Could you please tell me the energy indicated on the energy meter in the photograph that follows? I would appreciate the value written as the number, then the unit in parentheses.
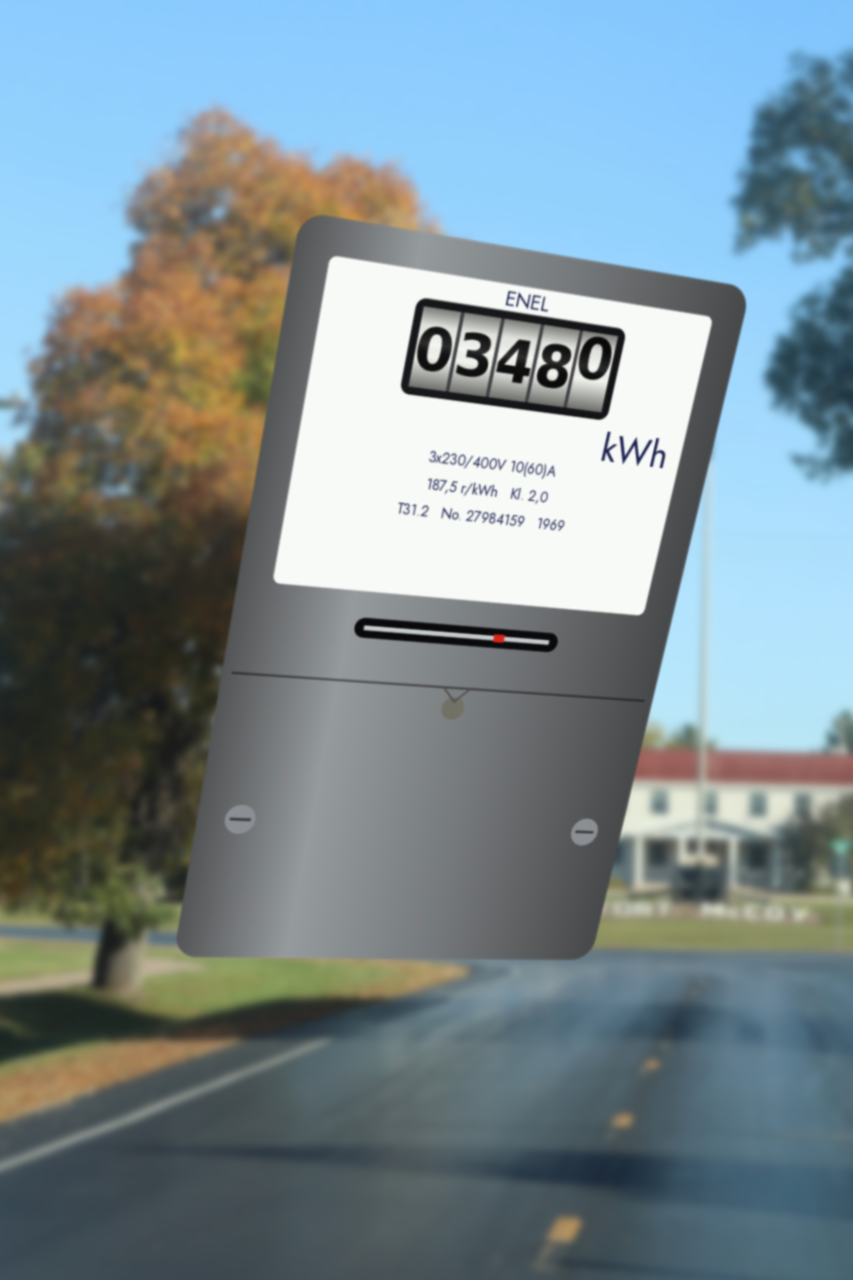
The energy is 3480 (kWh)
